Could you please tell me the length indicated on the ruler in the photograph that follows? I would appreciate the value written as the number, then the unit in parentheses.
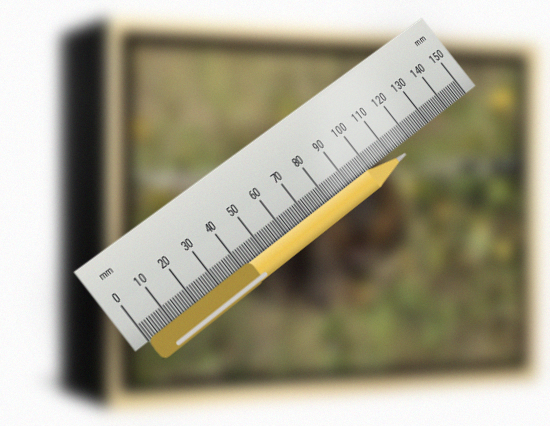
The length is 115 (mm)
